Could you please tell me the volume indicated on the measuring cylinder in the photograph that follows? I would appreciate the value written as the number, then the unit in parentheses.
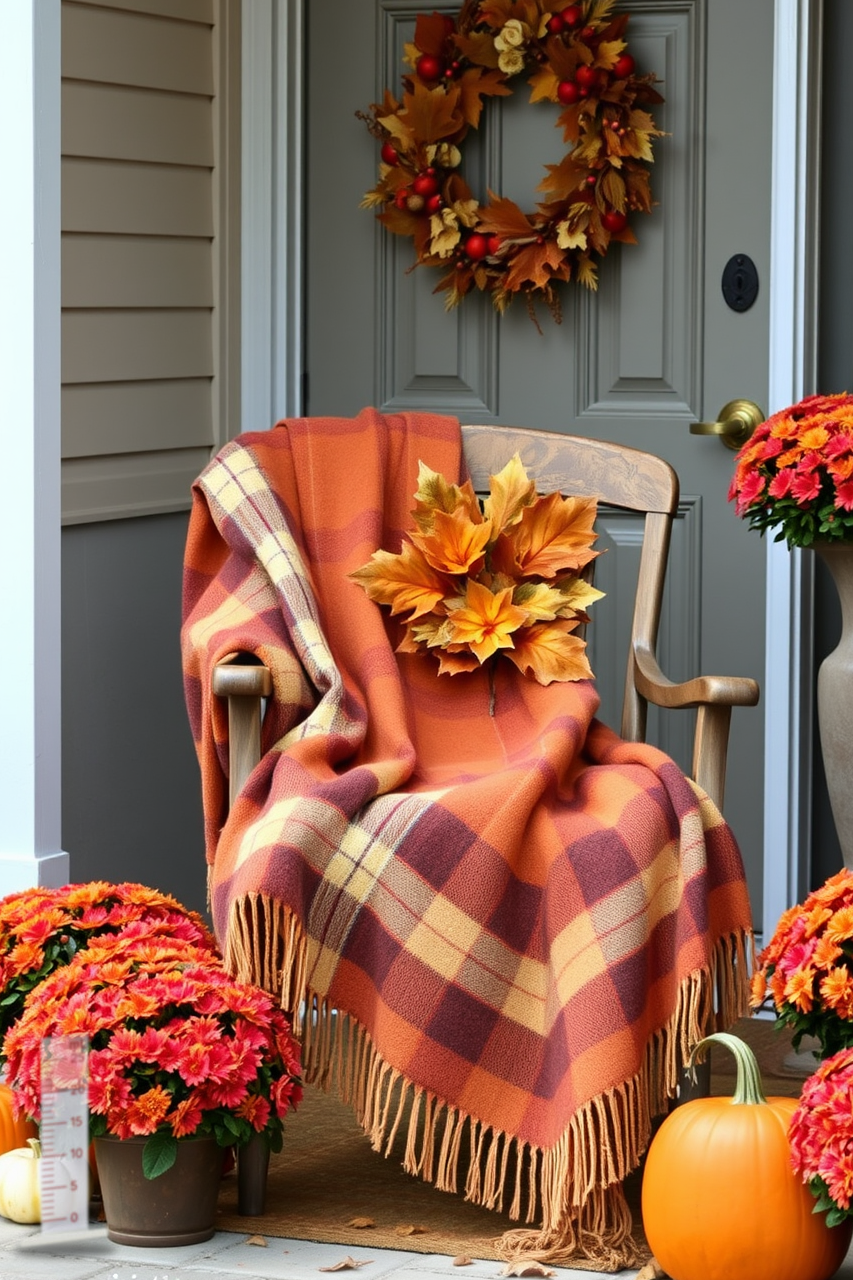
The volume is 20 (mL)
